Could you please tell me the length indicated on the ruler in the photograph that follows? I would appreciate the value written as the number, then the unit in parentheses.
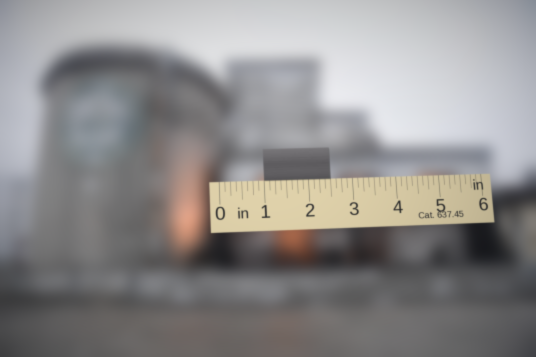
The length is 1.5 (in)
